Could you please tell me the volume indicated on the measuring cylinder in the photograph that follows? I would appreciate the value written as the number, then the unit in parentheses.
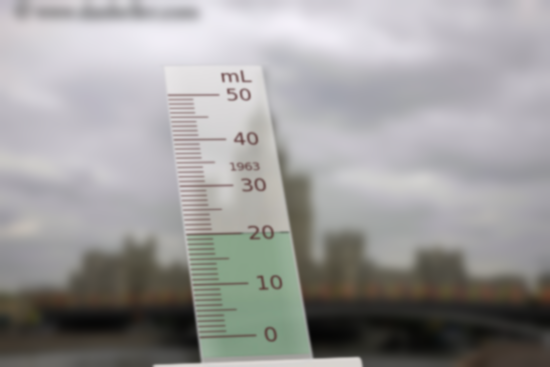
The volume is 20 (mL)
